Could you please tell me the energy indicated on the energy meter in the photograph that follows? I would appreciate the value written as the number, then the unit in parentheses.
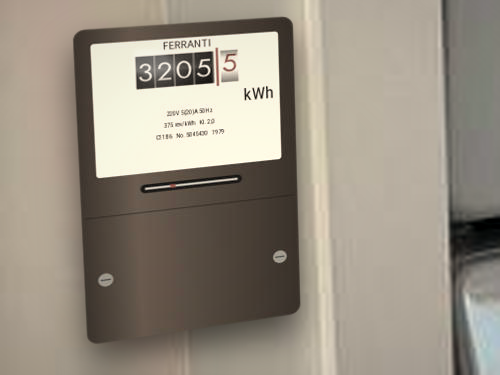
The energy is 3205.5 (kWh)
